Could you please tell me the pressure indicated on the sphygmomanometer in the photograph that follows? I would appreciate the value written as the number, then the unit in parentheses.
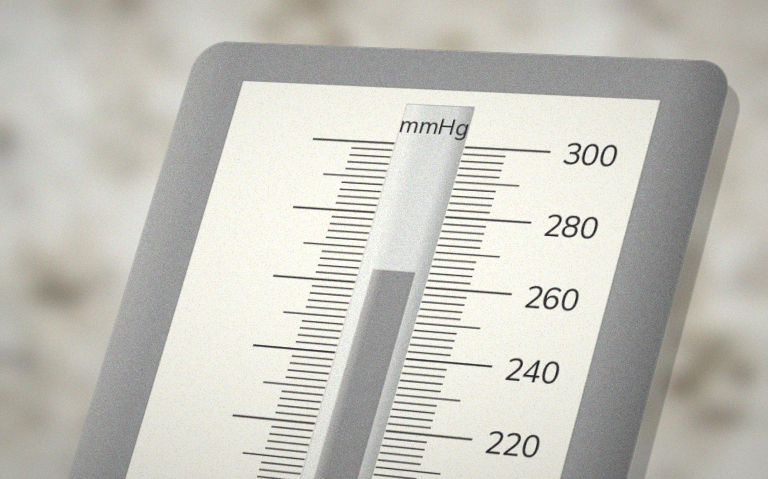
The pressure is 264 (mmHg)
